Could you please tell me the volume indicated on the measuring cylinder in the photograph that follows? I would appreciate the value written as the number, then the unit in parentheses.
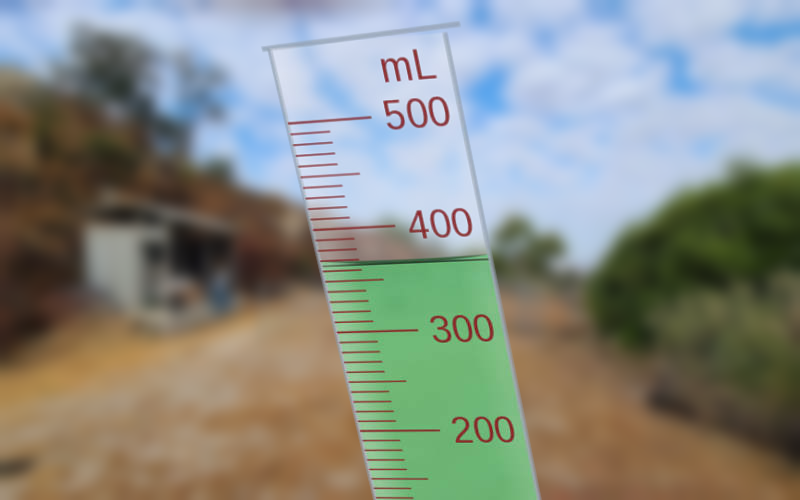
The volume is 365 (mL)
